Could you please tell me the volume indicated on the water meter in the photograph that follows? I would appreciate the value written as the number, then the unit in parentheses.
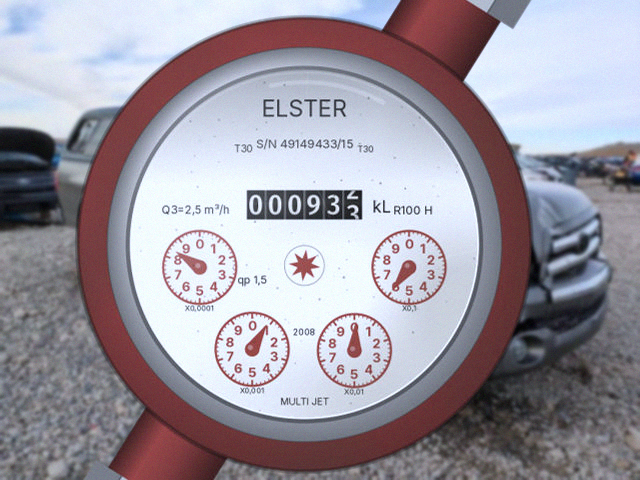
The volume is 932.6008 (kL)
